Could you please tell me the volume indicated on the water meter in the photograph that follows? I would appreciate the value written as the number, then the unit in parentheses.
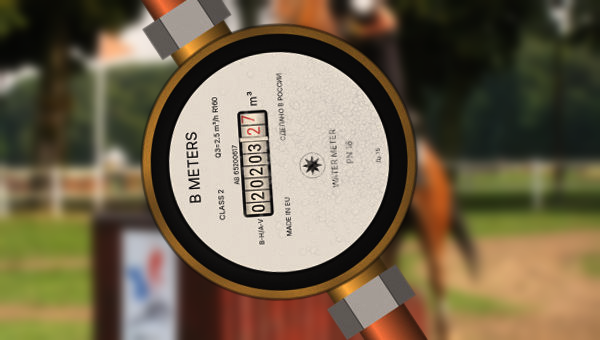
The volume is 20203.27 (m³)
